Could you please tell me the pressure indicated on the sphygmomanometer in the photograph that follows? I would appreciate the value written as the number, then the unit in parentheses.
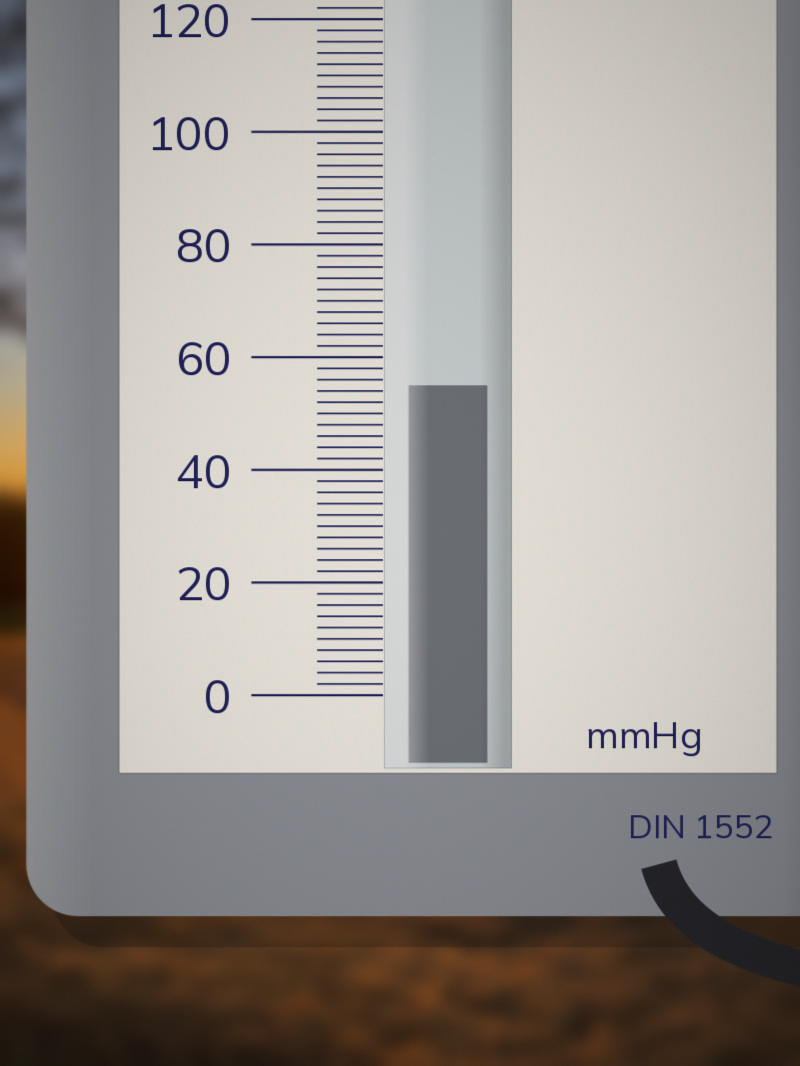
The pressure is 55 (mmHg)
